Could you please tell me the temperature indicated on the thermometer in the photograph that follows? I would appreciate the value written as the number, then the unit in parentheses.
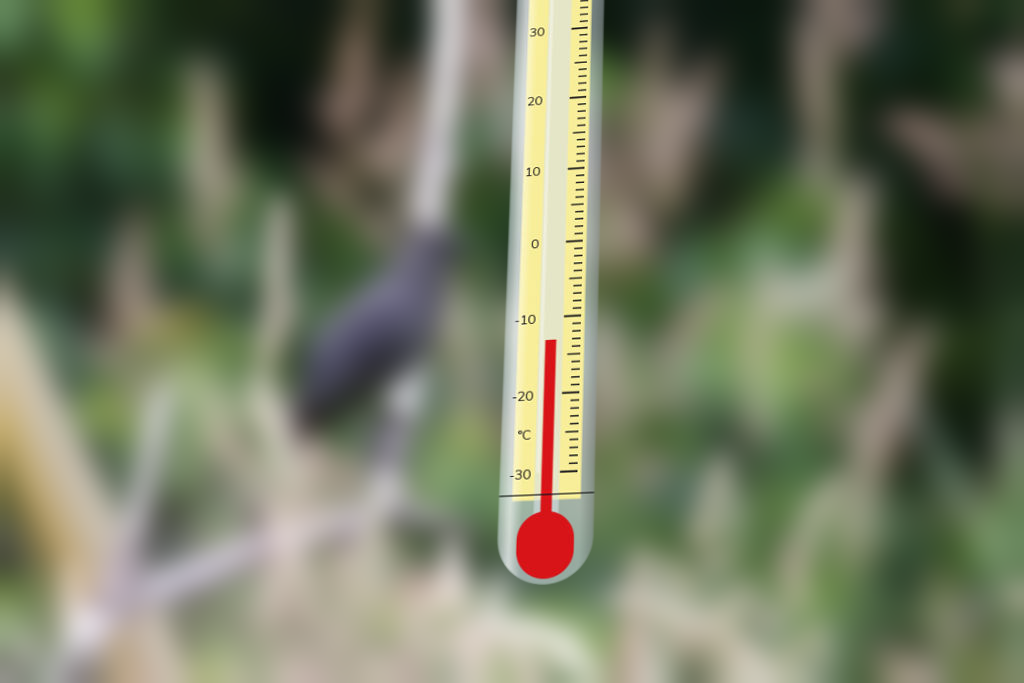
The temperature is -13 (°C)
